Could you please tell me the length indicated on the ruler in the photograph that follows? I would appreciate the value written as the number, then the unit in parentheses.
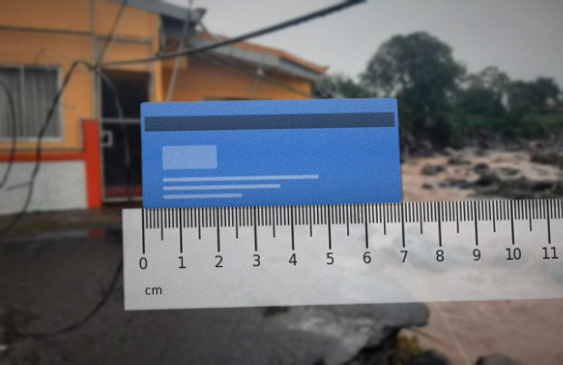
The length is 7 (cm)
